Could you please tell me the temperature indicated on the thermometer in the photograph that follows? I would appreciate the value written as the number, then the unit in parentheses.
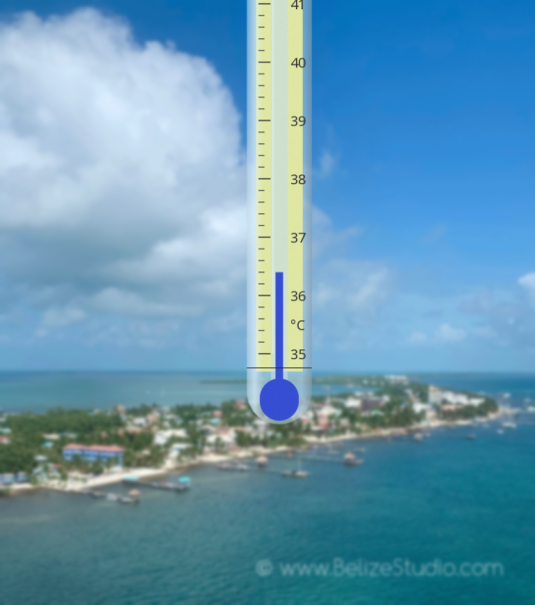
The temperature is 36.4 (°C)
